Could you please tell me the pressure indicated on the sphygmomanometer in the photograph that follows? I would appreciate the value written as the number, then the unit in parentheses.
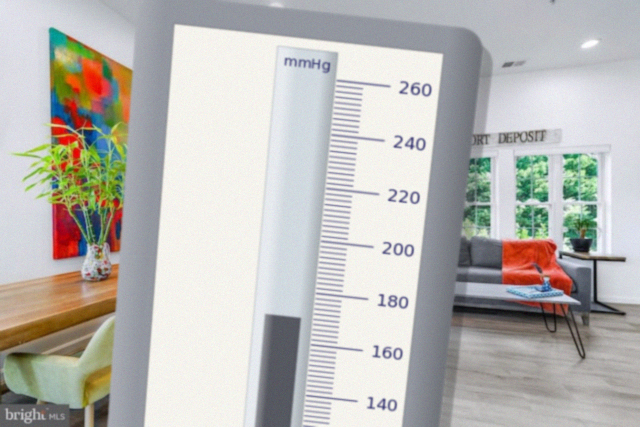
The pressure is 170 (mmHg)
